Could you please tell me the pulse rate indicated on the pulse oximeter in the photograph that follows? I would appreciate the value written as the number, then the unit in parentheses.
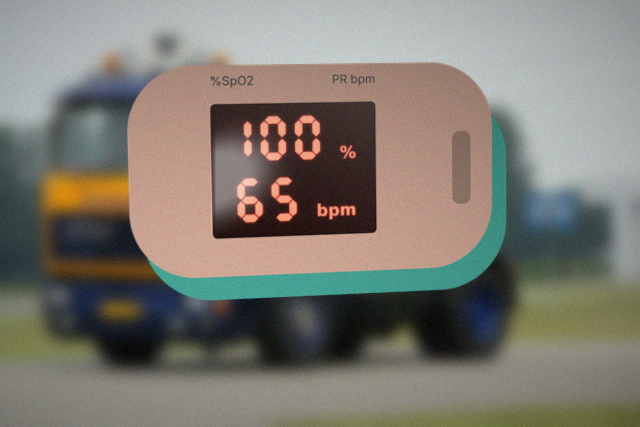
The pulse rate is 65 (bpm)
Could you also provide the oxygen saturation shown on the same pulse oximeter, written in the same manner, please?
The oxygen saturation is 100 (%)
